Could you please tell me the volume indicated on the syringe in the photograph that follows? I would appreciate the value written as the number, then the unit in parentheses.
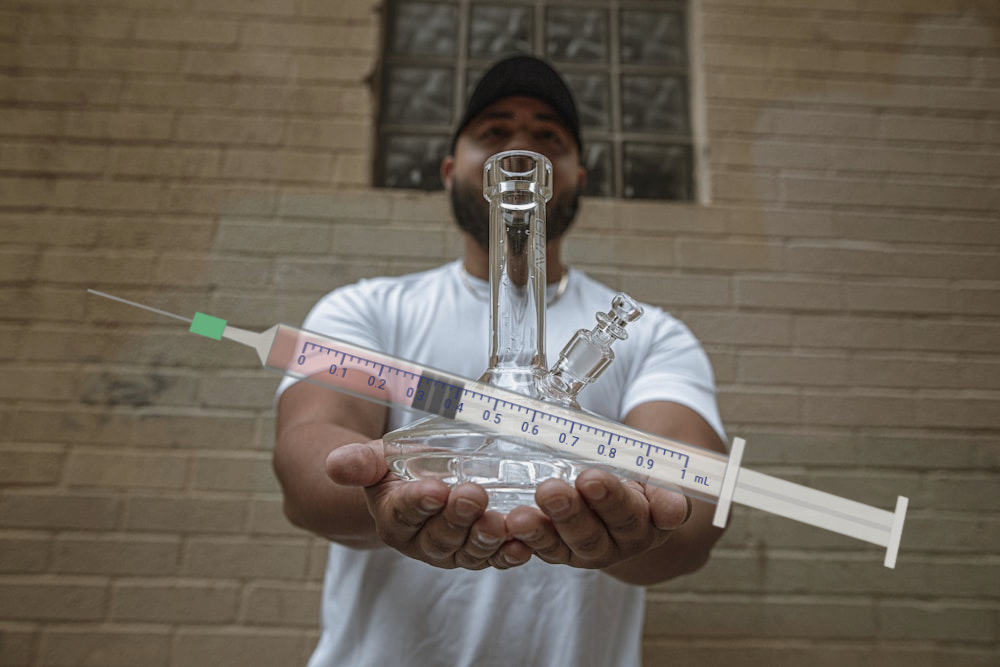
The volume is 0.3 (mL)
